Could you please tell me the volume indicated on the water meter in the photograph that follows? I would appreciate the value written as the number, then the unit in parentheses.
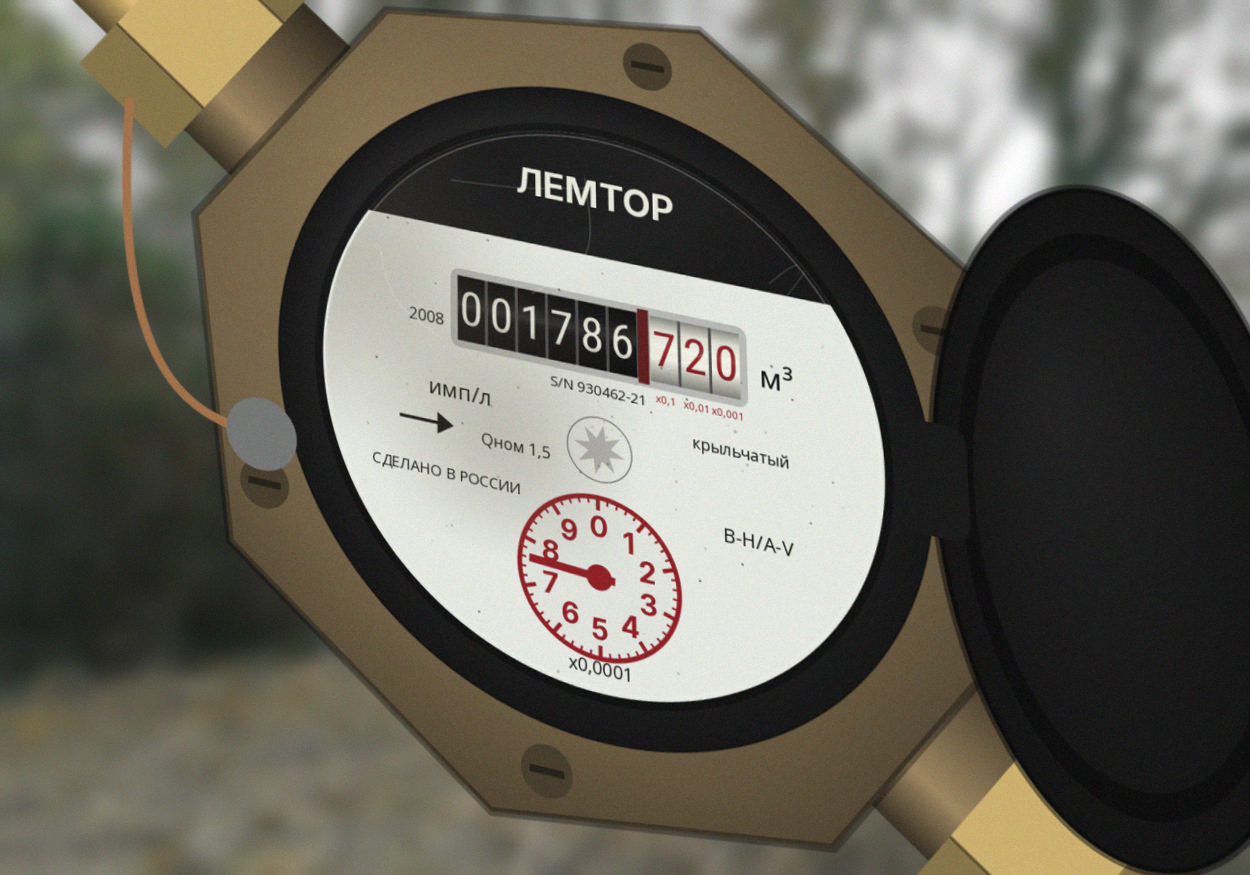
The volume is 1786.7207 (m³)
